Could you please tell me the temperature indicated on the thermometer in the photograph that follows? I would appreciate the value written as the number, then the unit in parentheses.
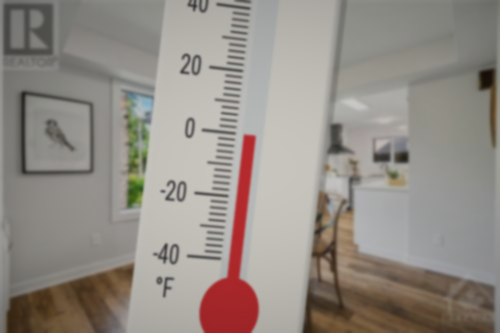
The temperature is 0 (°F)
